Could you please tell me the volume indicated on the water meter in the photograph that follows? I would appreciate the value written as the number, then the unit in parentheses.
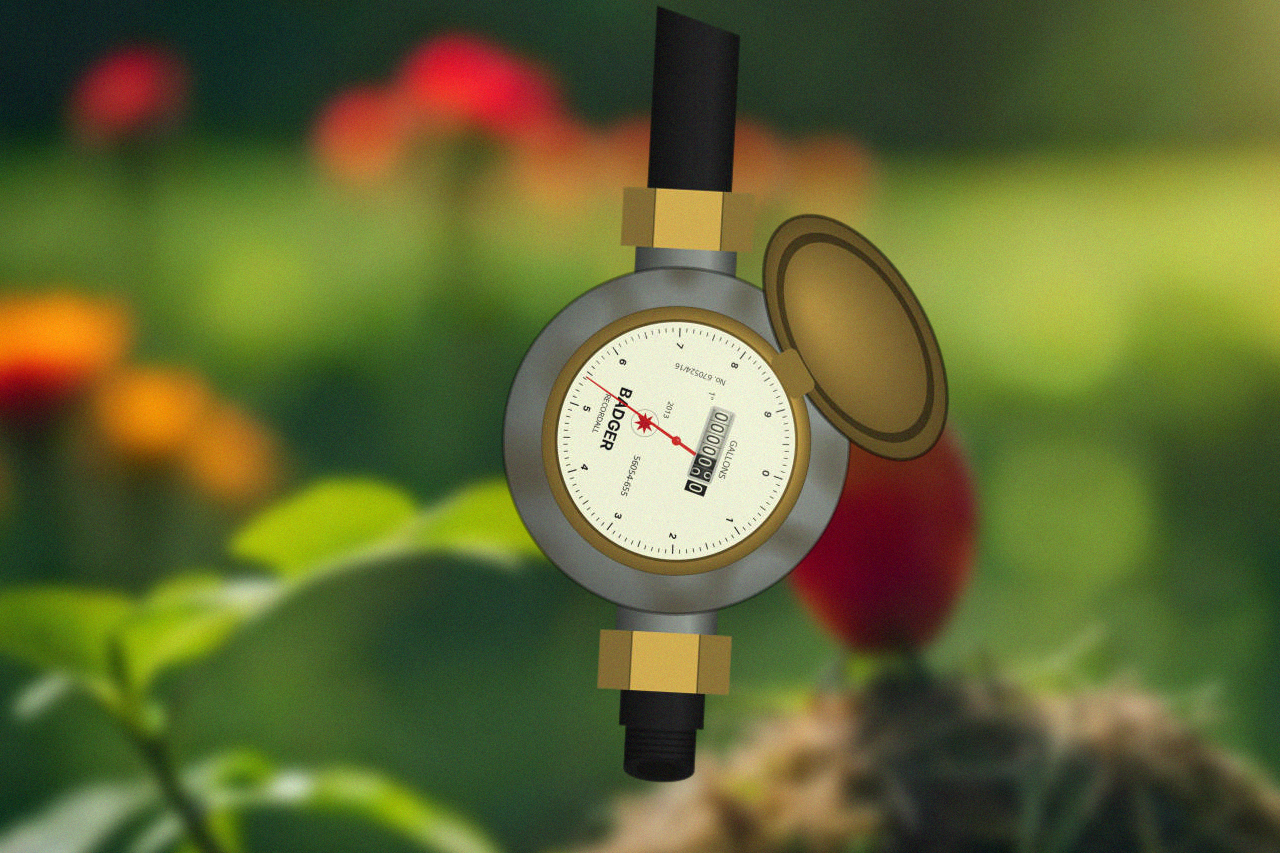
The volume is 85.4 (gal)
